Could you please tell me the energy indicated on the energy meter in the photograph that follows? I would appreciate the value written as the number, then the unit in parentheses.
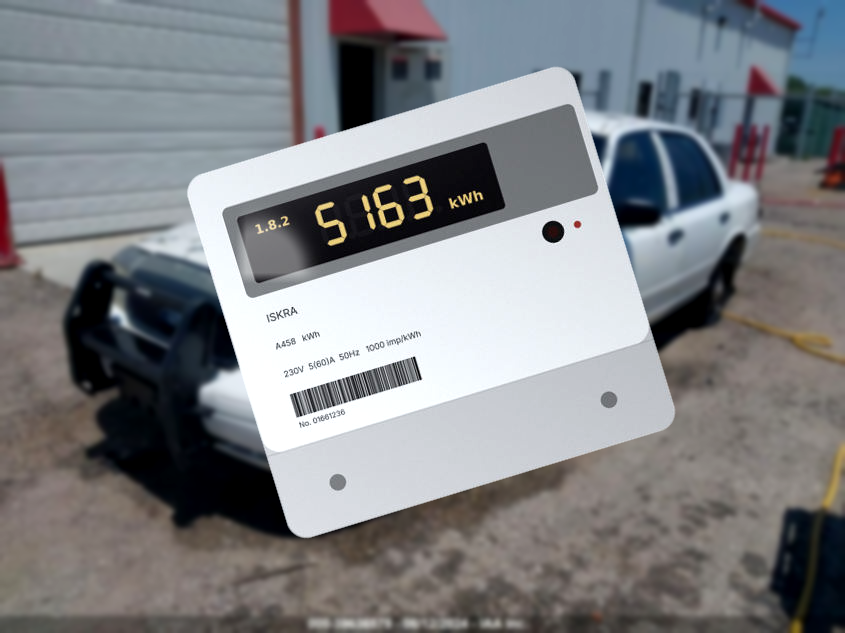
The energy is 5163 (kWh)
